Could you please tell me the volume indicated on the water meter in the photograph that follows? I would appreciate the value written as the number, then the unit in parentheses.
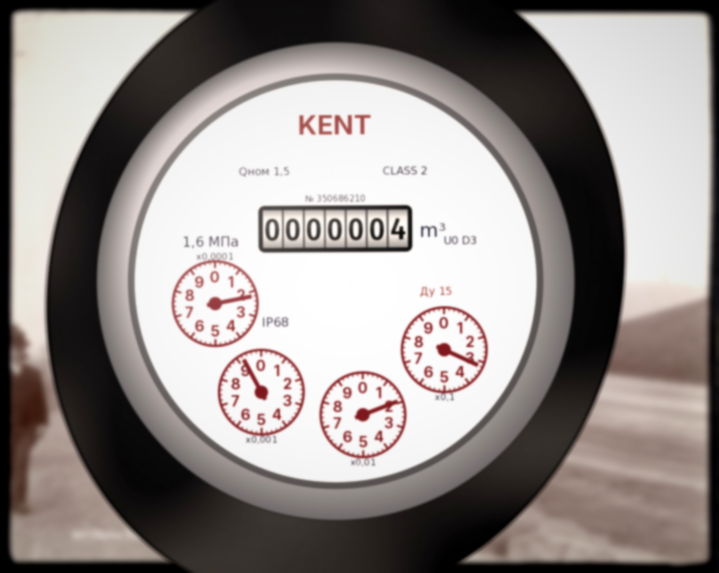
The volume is 4.3192 (m³)
